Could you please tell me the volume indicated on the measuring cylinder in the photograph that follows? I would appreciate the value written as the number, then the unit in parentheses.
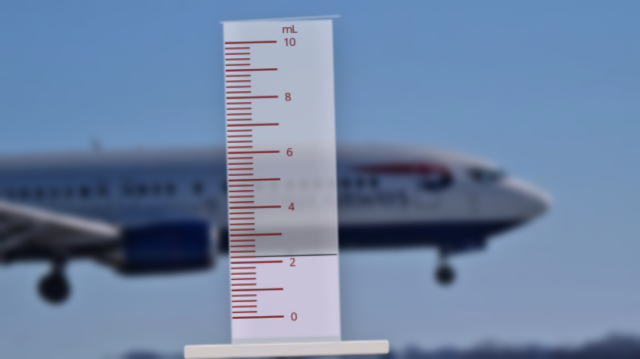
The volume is 2.2 (mL)
